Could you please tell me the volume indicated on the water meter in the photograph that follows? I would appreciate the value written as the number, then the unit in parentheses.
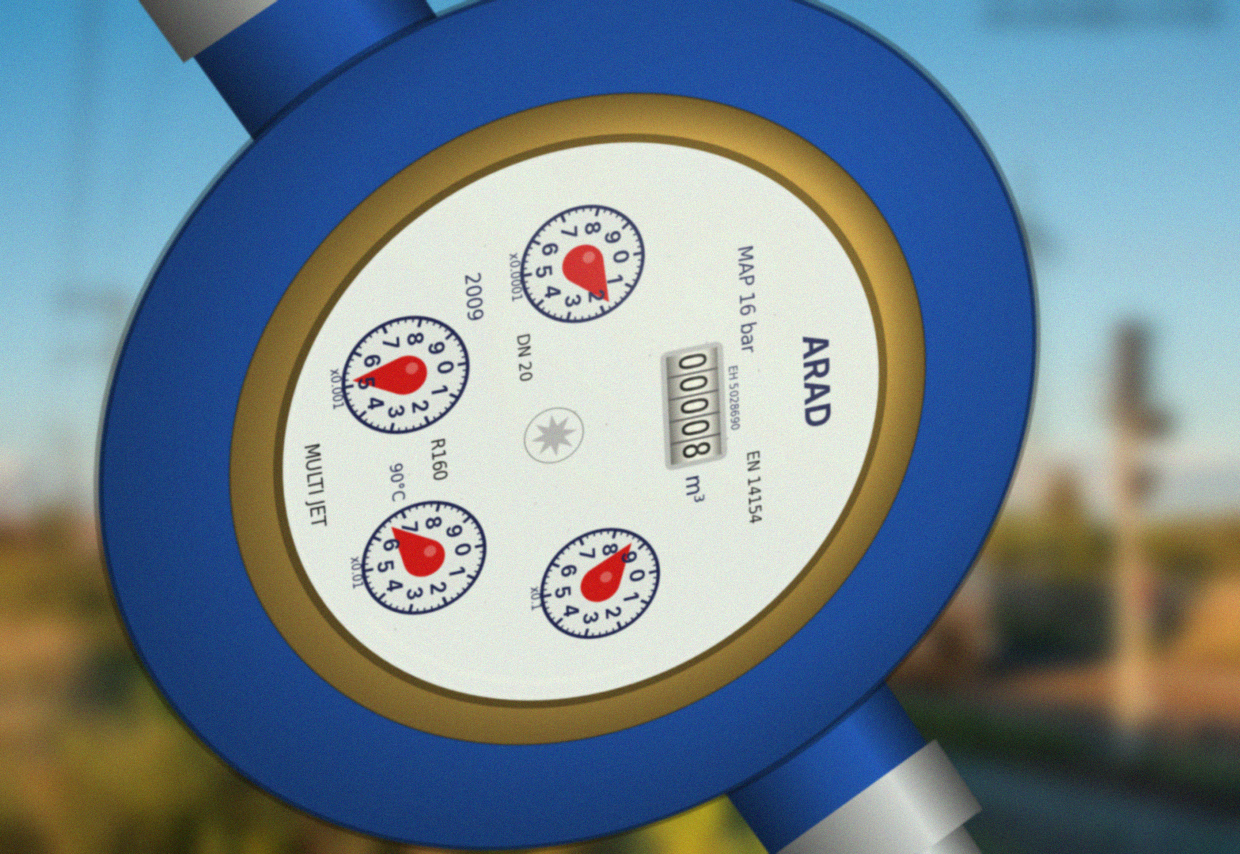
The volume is 8.8651 (m³)
